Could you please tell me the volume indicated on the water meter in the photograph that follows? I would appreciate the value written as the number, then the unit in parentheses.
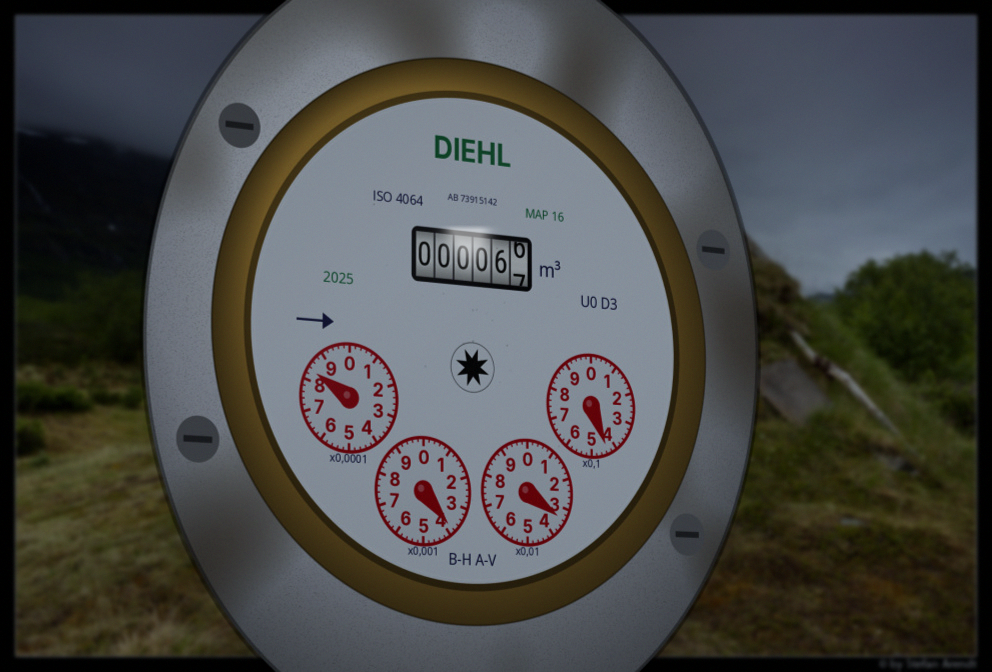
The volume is 66.4338 (m³)
